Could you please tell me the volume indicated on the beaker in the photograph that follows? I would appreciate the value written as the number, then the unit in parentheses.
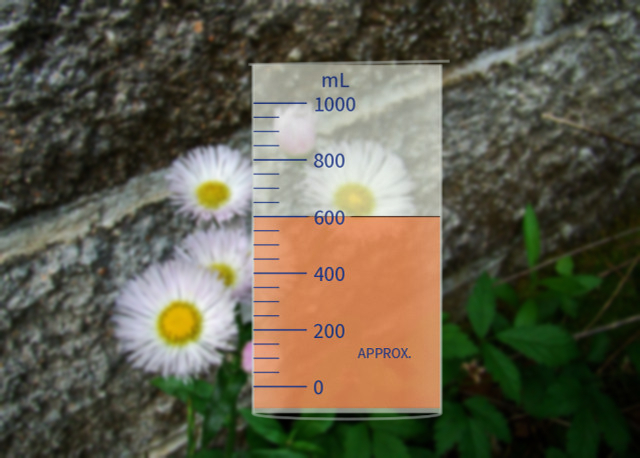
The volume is 600 (mL)
